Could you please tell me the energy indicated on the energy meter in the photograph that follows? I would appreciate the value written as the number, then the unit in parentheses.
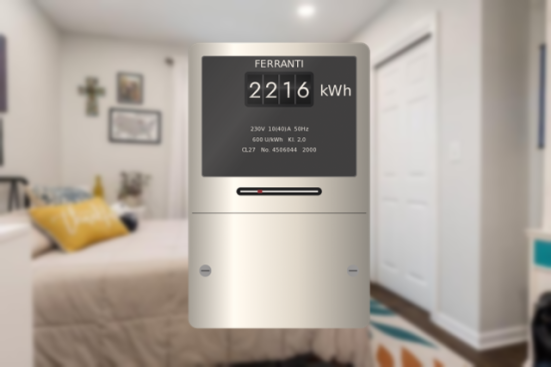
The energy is 2216 (kWh)
